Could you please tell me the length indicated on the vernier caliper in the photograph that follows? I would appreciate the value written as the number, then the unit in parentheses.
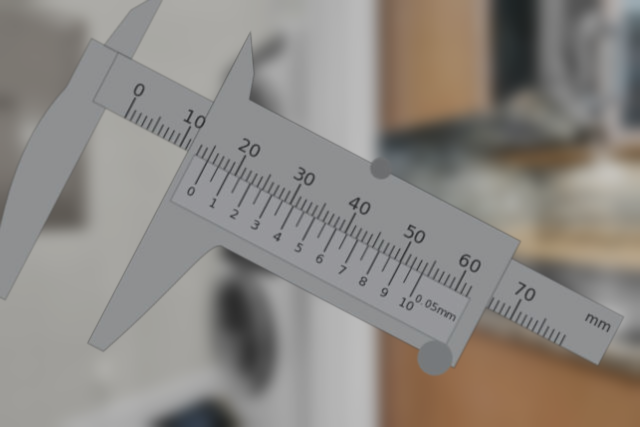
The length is 15.0 (mm)
